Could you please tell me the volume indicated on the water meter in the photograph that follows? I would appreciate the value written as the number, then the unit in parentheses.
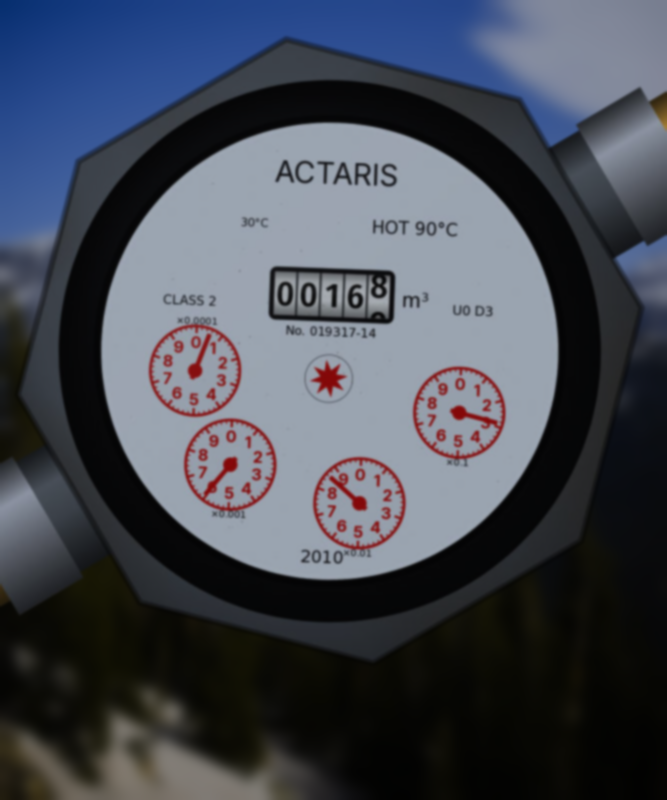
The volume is 168.2860 (m³)
